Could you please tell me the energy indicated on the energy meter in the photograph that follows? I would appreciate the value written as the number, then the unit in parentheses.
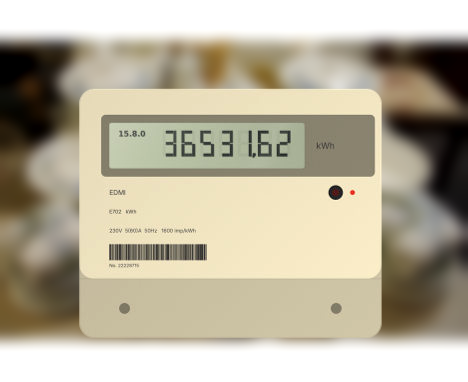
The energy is 36531.62 (kWh)
